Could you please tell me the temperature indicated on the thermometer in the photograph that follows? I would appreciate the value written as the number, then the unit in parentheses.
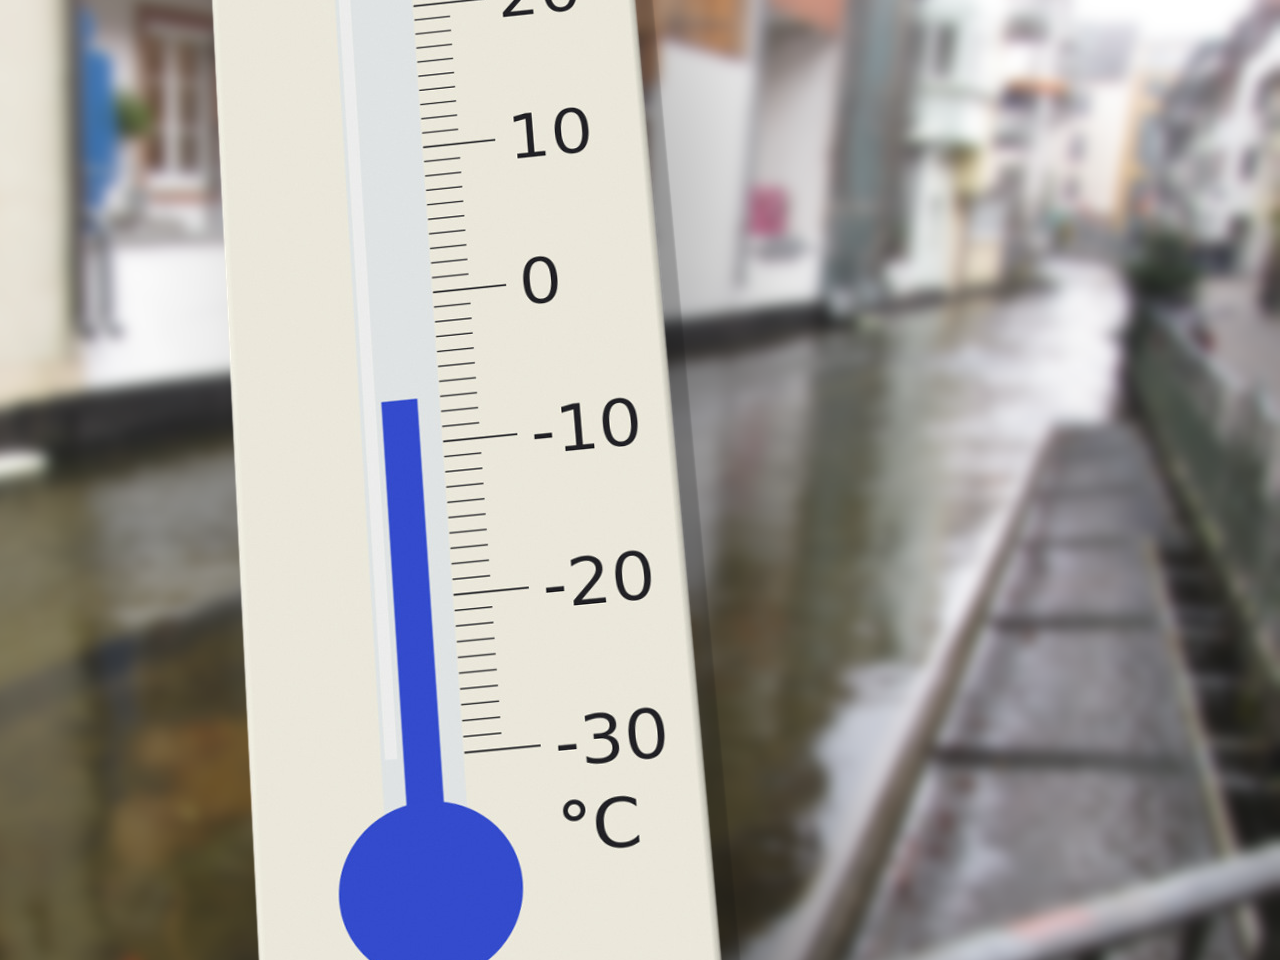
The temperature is -7 (°C)
